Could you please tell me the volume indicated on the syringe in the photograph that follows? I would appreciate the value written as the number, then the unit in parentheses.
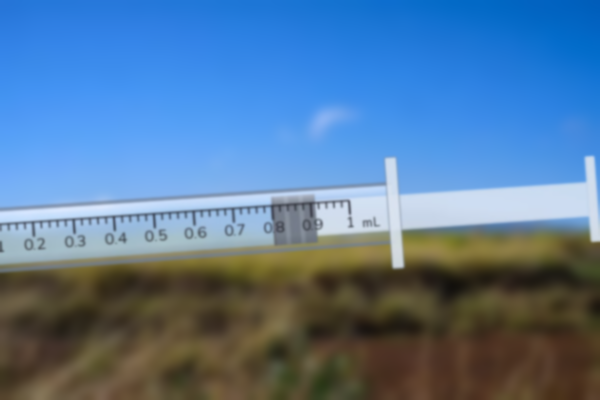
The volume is 0.8 (mL)
